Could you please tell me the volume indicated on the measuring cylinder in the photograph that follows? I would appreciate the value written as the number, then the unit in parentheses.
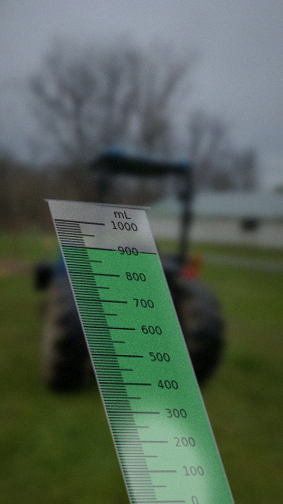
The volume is 900 (mL)
